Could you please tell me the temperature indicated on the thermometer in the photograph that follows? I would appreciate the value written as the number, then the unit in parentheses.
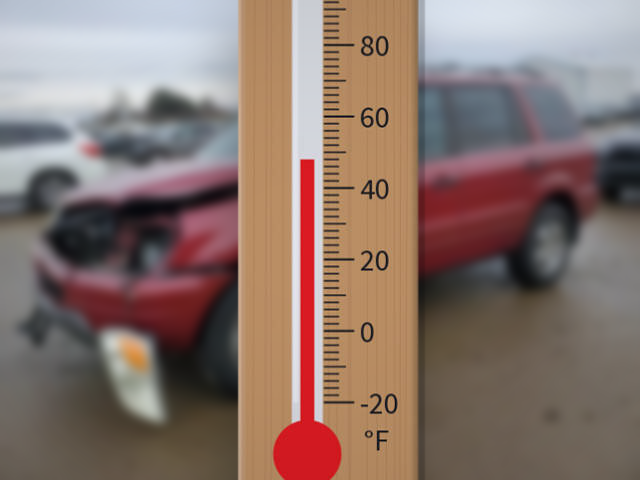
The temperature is 48 (°F)
